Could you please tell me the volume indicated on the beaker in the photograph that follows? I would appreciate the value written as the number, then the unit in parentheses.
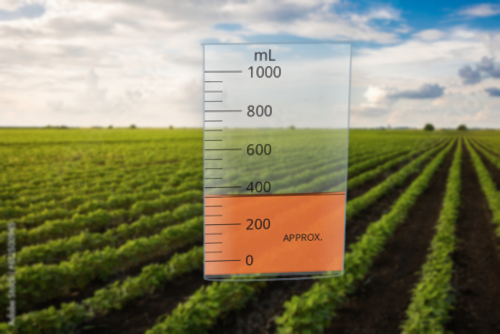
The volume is 350 (mL)
